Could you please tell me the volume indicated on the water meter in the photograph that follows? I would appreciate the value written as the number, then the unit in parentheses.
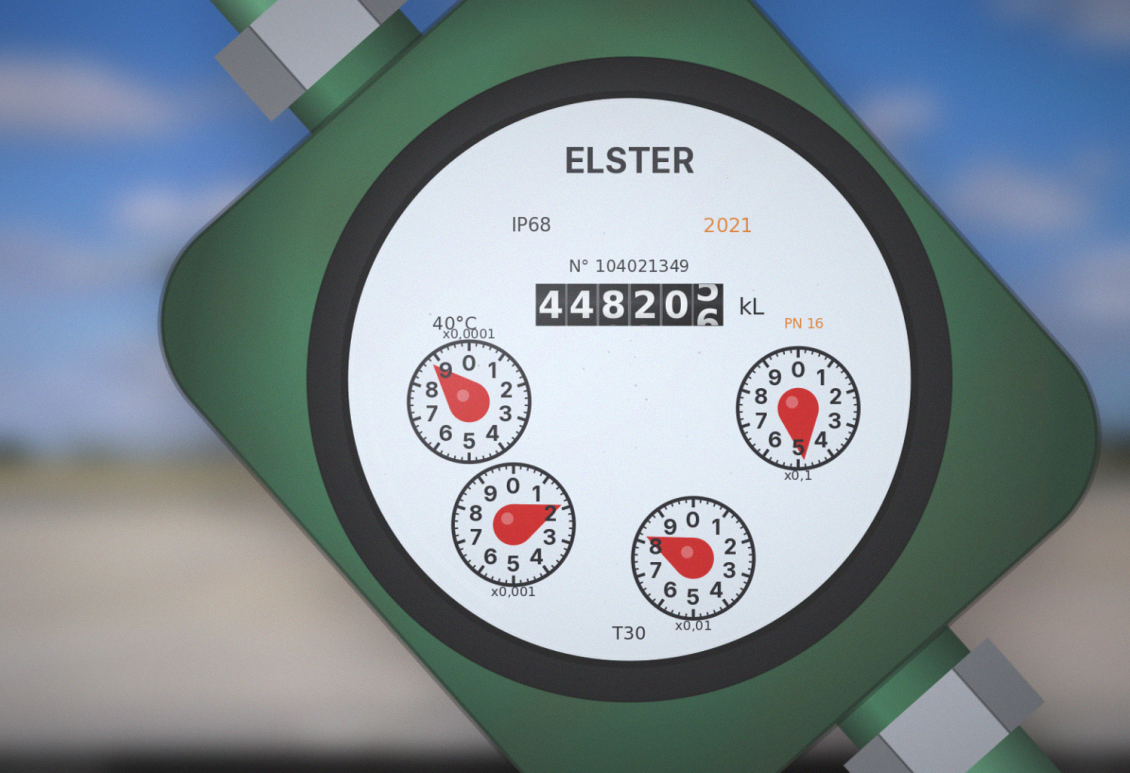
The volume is 448205.4818 (kL)
